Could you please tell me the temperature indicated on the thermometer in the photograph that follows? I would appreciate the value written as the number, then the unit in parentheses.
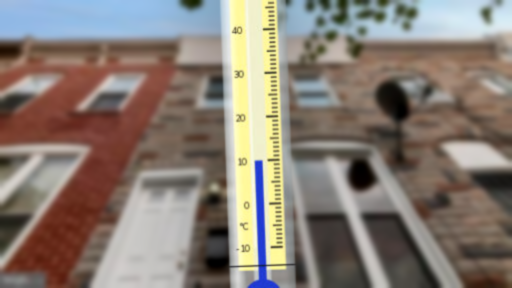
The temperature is 10 (°C)
